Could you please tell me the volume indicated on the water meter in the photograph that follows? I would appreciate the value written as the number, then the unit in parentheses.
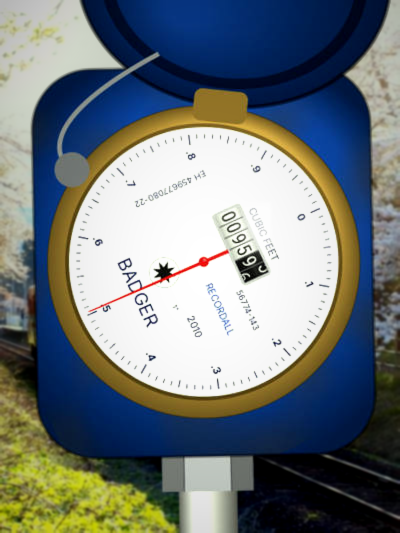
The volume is 9595.50 (ft³)
